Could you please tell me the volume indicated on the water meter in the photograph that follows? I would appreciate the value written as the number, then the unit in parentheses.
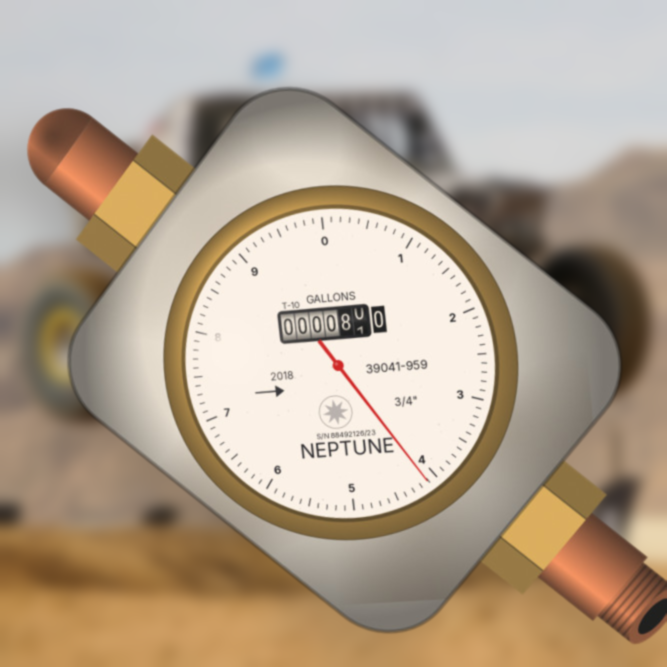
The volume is 804.1 (gal)
